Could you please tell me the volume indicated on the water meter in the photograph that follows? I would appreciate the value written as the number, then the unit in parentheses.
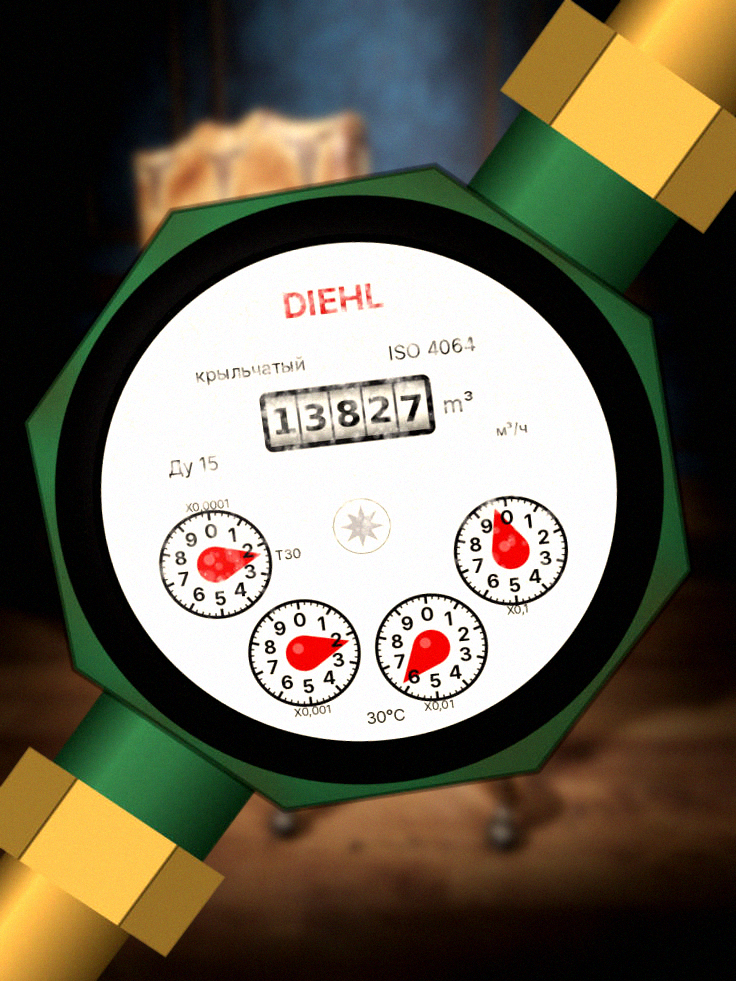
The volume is 13826.9622 (m³)
